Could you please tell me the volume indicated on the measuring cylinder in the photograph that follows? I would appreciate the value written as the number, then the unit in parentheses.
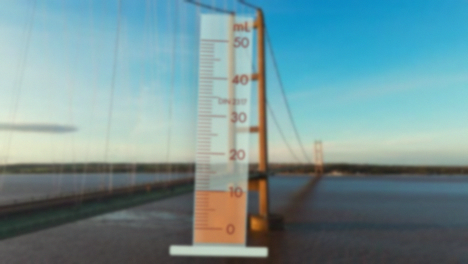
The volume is 10 (mL)
